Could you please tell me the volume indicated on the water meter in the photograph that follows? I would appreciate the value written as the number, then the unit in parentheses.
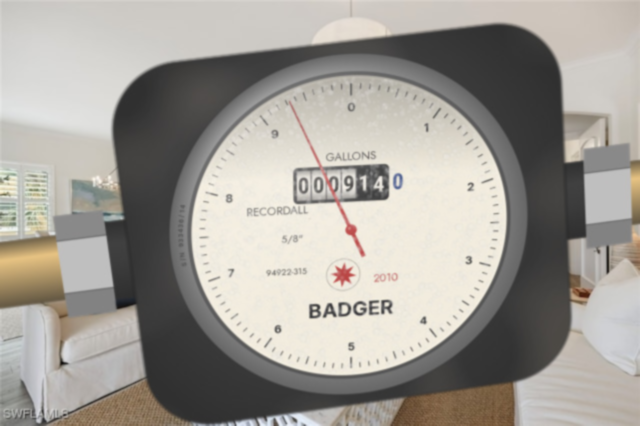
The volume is 9139.3 (gal)
